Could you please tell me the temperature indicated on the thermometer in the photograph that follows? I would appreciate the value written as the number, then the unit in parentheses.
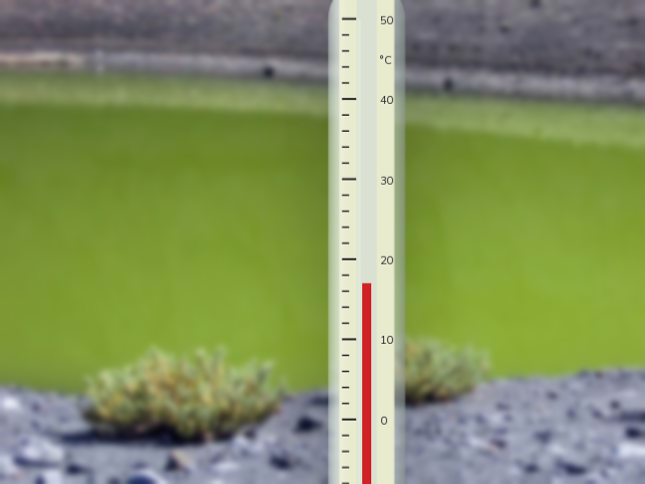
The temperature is 17 (°C)
